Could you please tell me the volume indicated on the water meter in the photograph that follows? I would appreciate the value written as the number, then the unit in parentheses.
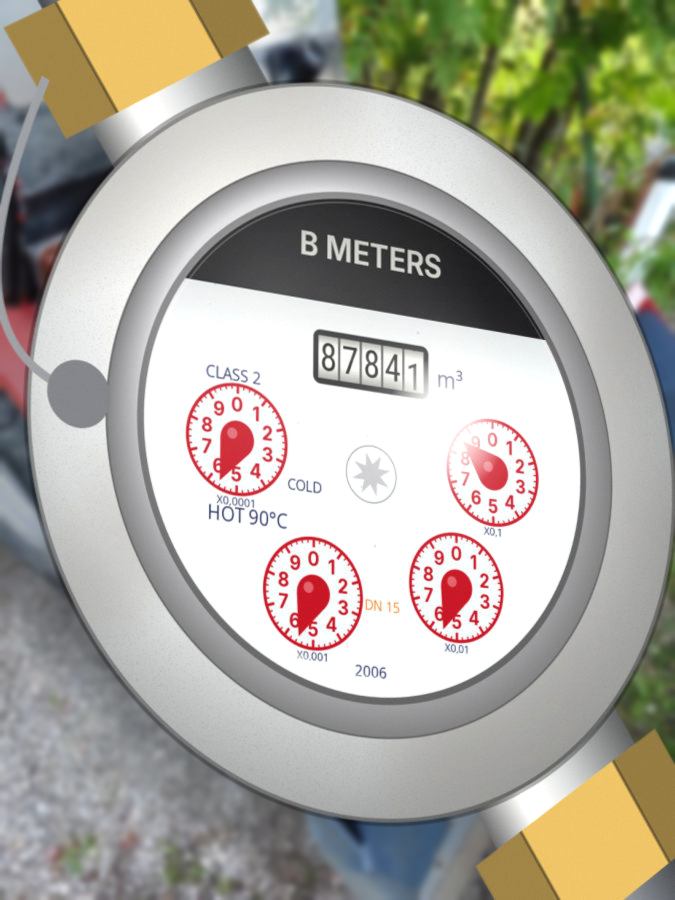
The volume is 87840.8555 (m³)
